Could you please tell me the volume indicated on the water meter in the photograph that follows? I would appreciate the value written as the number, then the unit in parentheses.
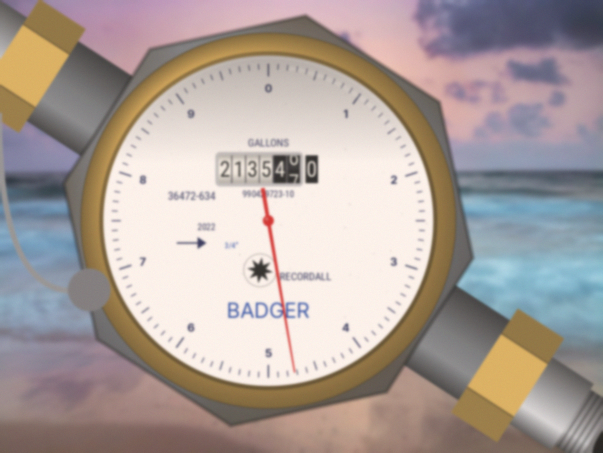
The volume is 2135464.7 (gal)
